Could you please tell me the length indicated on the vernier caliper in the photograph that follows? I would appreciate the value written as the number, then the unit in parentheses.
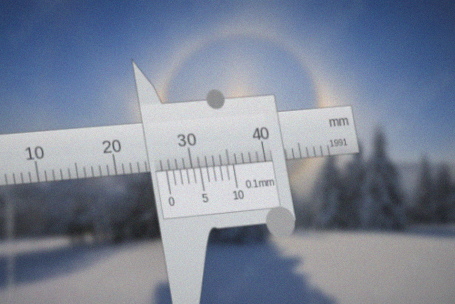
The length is 26.6 (mm)
